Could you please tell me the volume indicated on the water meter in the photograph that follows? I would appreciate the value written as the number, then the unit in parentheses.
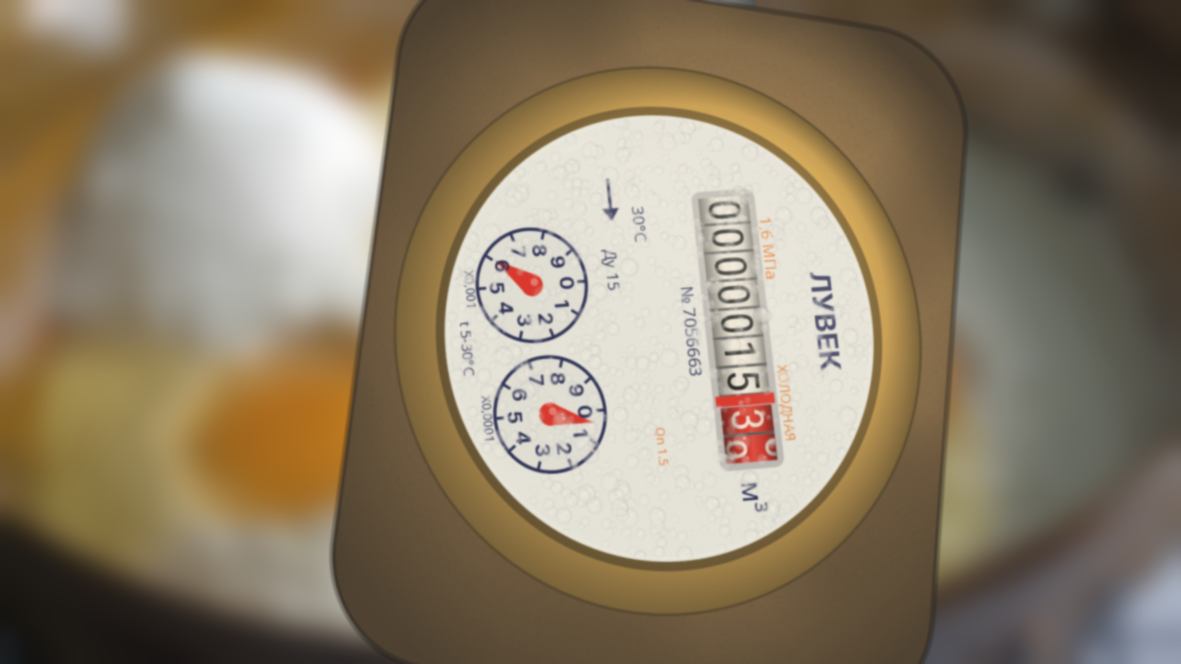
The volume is 15.3860 (m³)
